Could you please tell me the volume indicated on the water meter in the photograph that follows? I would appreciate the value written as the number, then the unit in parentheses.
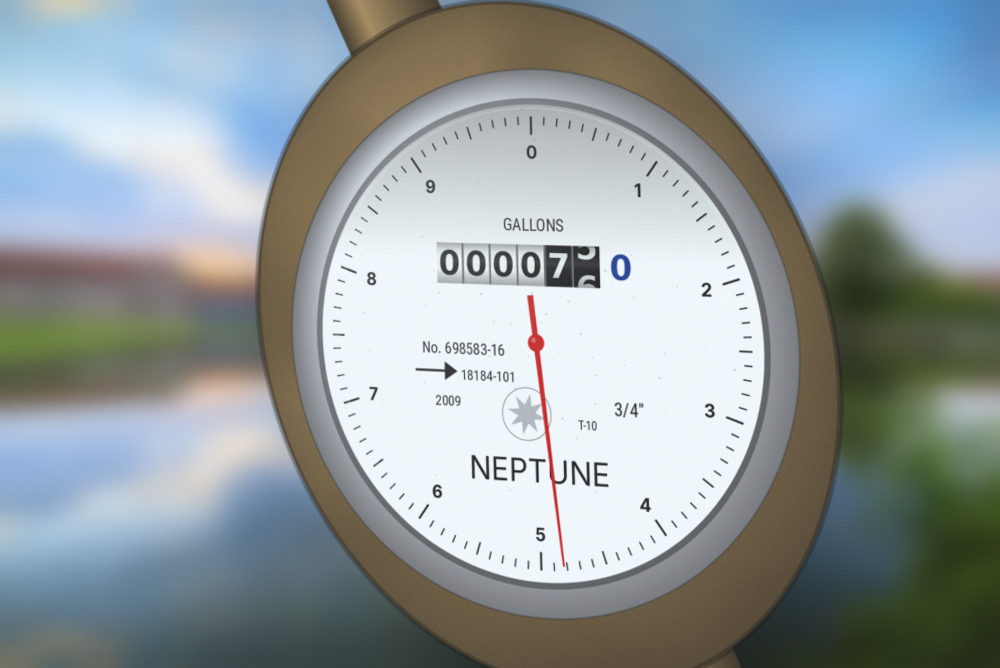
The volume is 754.8 (gal)
